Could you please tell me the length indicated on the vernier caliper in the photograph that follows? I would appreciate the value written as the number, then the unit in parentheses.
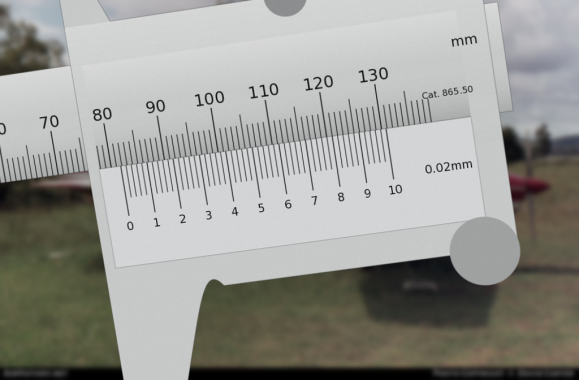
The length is 81.8 (mm)
